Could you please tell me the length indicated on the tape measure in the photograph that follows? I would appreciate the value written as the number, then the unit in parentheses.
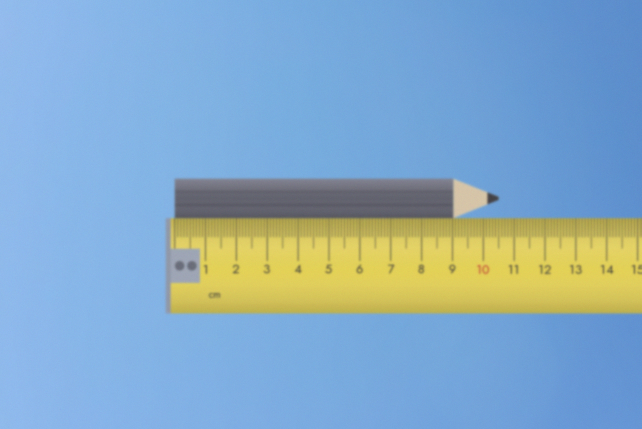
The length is 10.5 (cm)
